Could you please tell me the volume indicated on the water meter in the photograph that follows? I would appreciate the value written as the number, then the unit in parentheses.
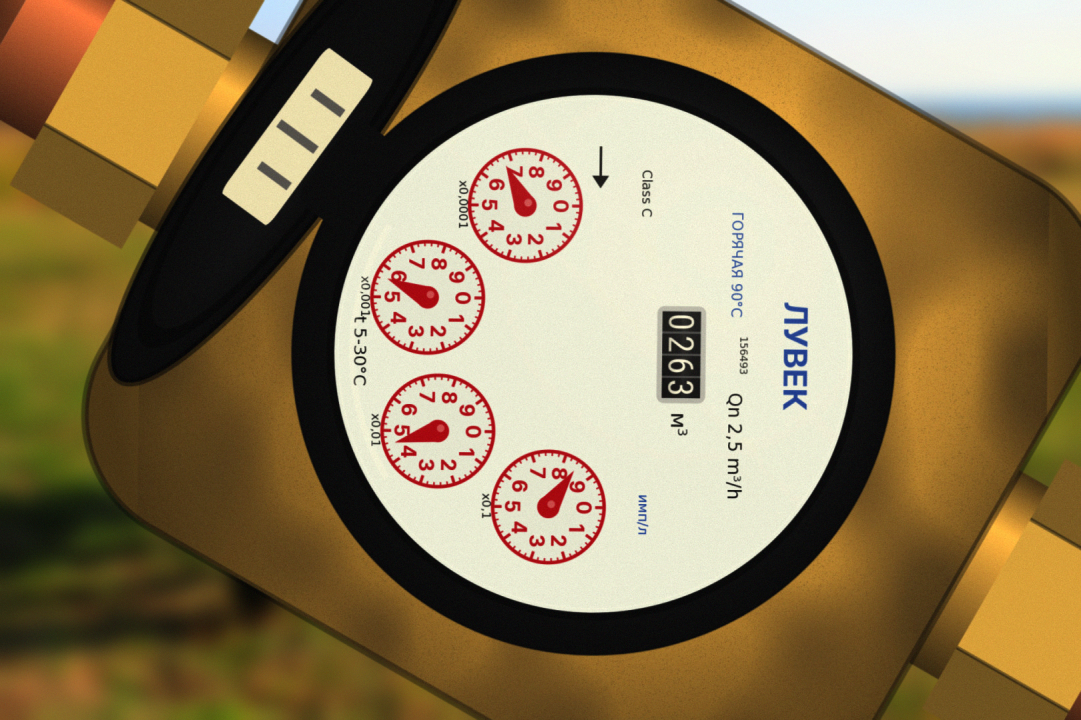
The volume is 263.8456 (m³)
